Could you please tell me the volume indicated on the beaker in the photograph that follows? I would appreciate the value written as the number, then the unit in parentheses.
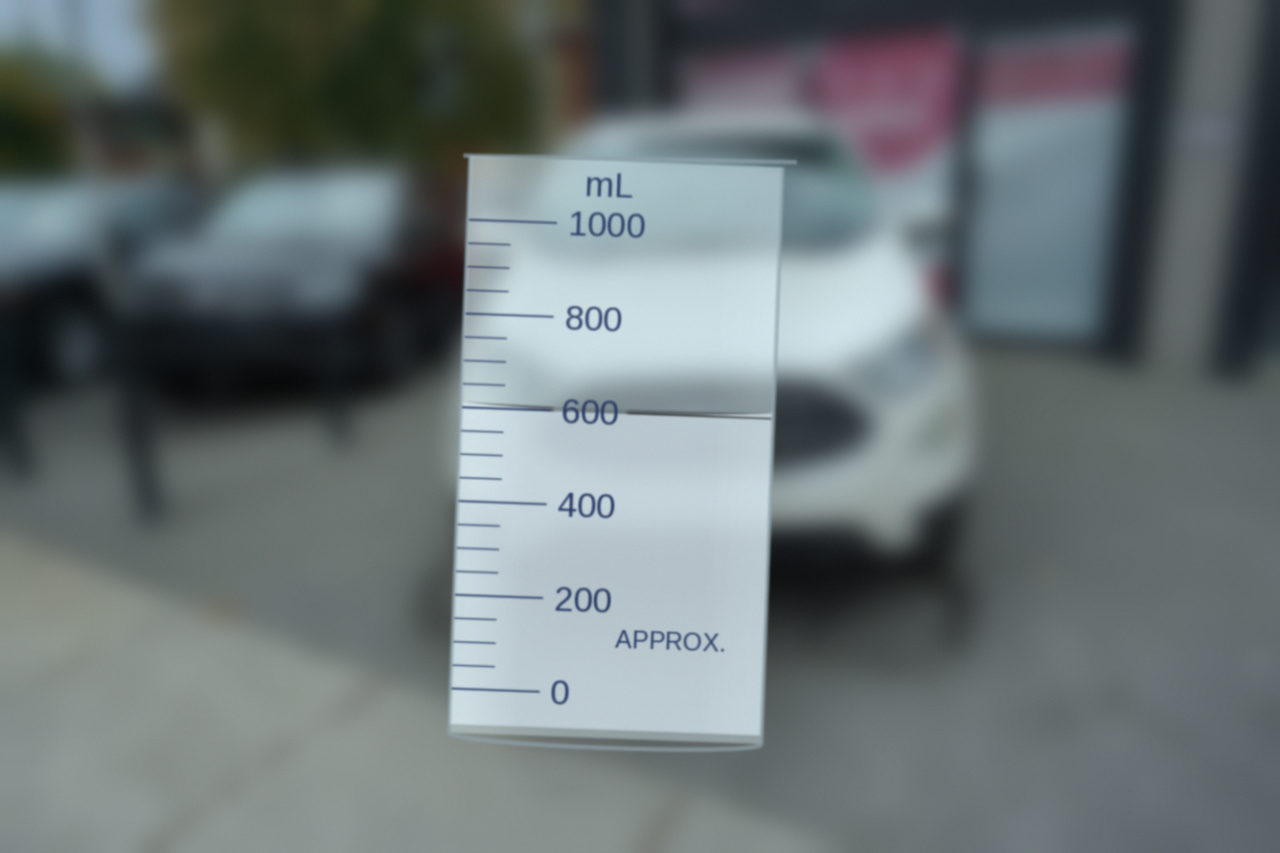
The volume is 600 (mL)
